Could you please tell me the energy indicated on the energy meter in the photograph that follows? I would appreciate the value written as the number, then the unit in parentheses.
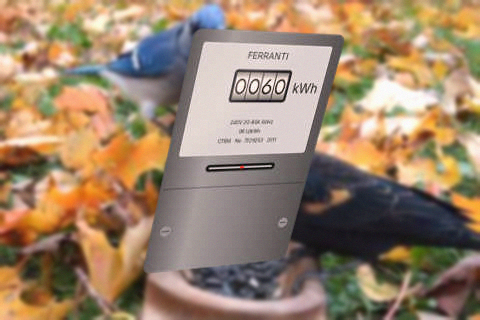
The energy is 60 (kWh)
